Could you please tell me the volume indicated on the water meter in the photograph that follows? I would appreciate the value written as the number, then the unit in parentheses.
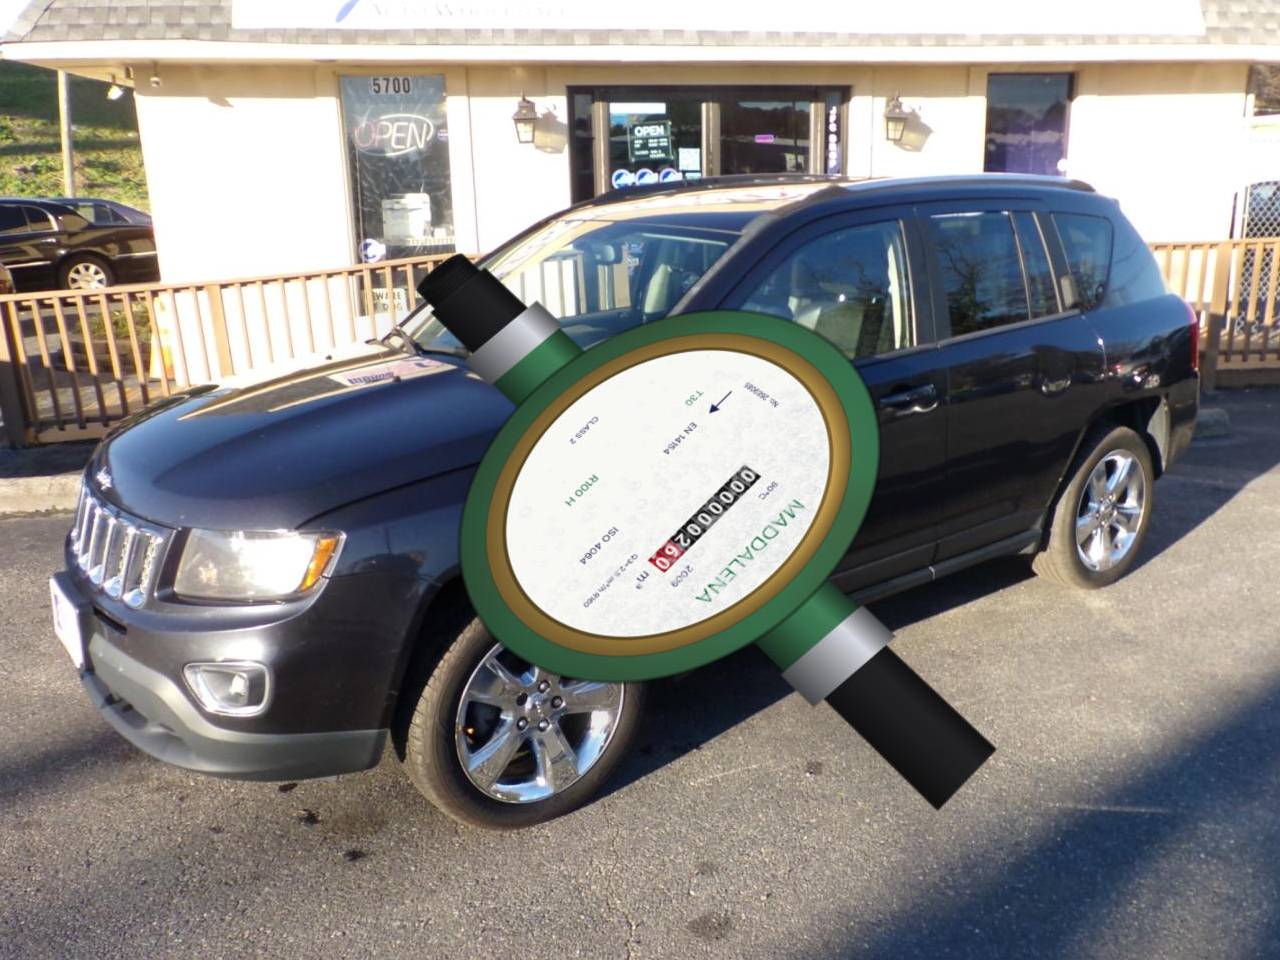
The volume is 2.60 (m³)
